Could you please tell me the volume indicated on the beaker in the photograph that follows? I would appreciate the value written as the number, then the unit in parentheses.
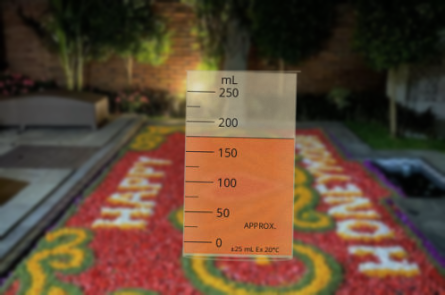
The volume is 175 (mL)
